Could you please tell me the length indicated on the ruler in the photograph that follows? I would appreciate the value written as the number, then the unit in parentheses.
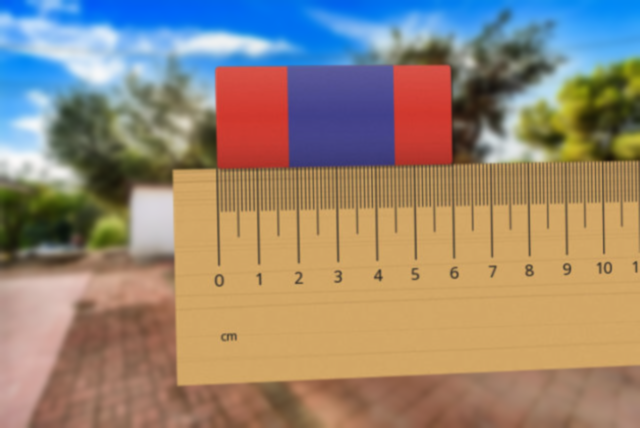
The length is 6 (cm)
